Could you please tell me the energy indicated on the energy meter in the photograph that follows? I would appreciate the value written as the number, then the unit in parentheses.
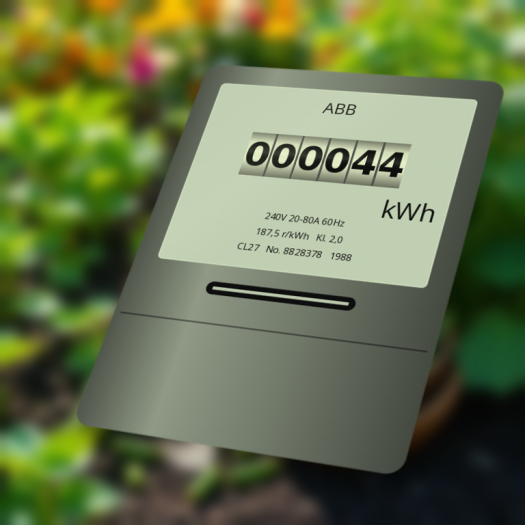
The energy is 44 (kWh)
